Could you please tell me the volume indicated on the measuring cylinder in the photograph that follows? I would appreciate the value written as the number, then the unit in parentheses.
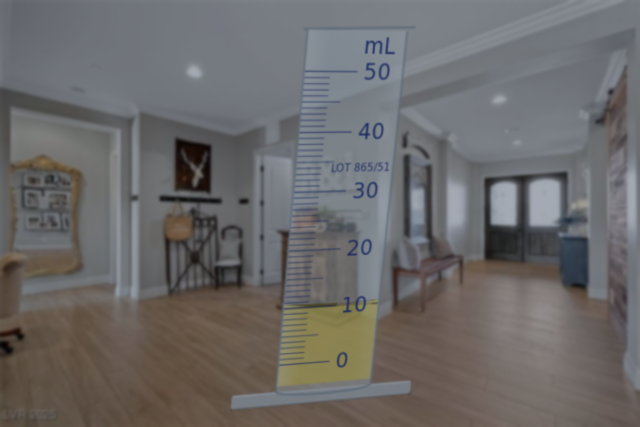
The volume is 10 (mL)
